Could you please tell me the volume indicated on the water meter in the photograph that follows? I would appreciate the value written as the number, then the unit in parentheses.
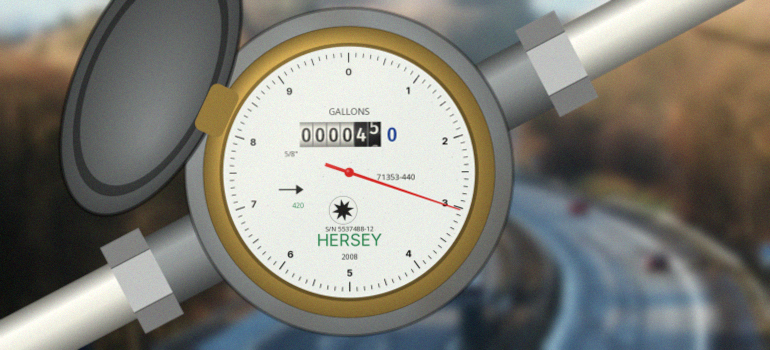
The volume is 453.0 (gal)
